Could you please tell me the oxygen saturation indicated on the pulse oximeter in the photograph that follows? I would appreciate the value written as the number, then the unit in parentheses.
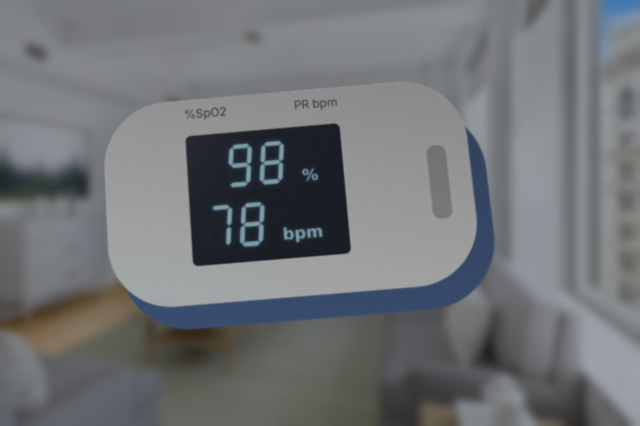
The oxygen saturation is 98 (%)
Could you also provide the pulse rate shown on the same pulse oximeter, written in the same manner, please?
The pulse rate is 78 (bpm)
